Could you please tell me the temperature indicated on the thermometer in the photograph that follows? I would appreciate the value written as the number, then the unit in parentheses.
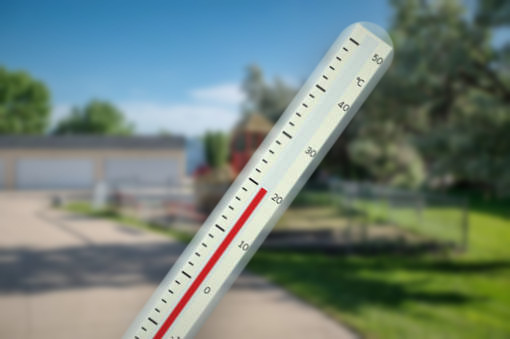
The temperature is 20 (°C)
